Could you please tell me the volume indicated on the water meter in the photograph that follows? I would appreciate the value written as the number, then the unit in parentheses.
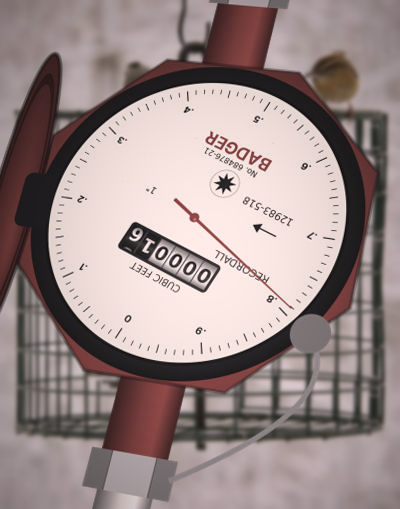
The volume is 15.79 (ft³)
